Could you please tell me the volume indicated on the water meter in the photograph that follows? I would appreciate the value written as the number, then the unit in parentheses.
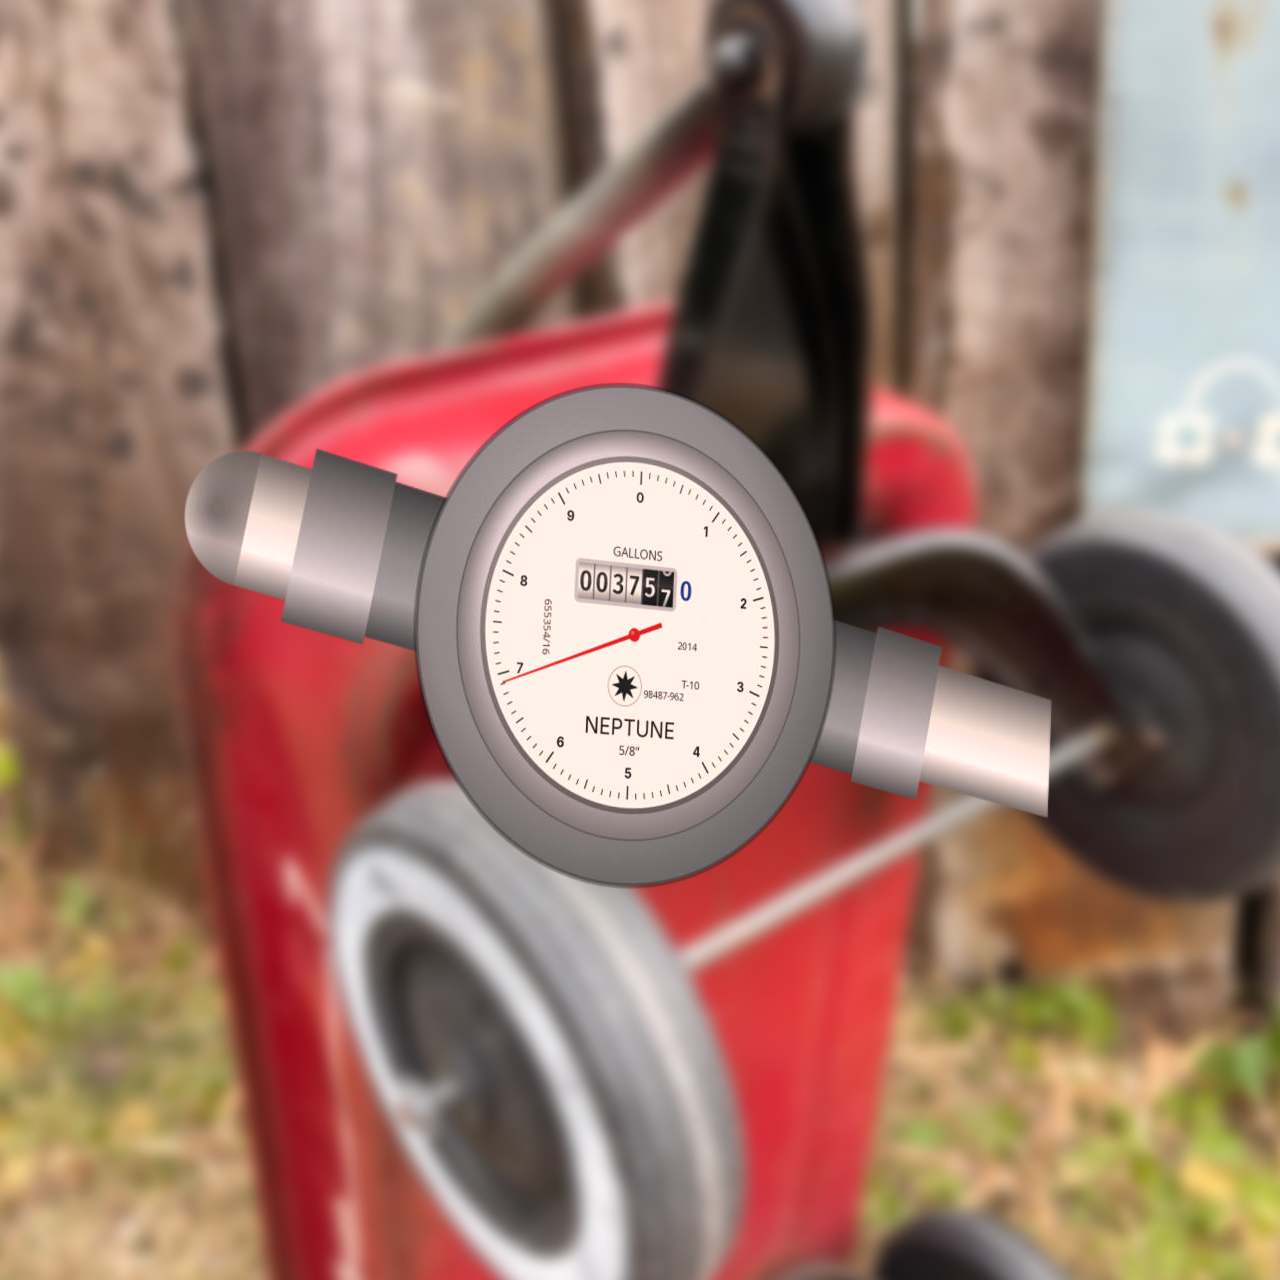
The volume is 37566.9 (gal)
